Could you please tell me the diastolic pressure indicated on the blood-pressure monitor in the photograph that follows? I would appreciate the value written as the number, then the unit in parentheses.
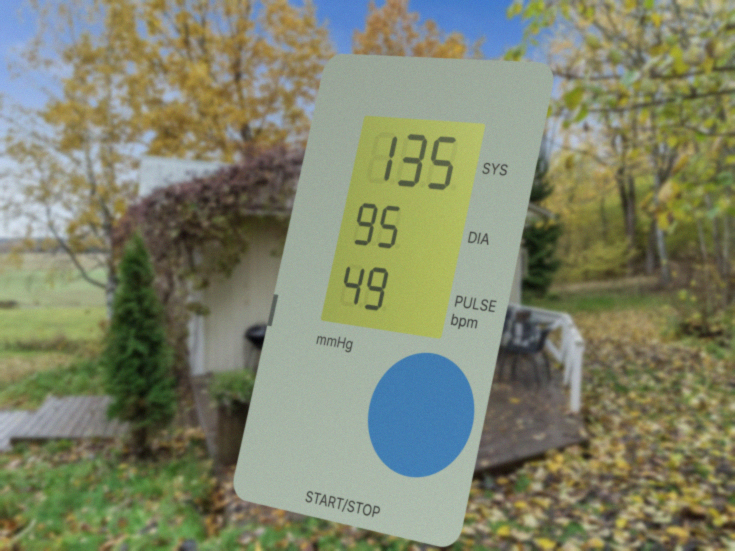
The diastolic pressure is 95 (mmHg)
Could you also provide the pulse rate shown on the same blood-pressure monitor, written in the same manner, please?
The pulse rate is 49 (bpm)
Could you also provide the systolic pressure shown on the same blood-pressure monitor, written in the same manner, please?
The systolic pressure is 135 (mmHg)
